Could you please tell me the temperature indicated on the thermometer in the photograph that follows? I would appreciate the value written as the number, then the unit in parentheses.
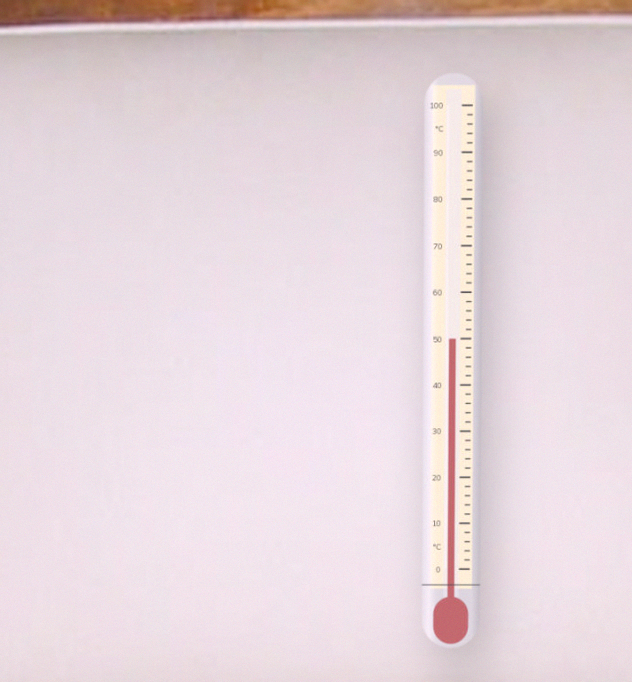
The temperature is 50 (°C)
